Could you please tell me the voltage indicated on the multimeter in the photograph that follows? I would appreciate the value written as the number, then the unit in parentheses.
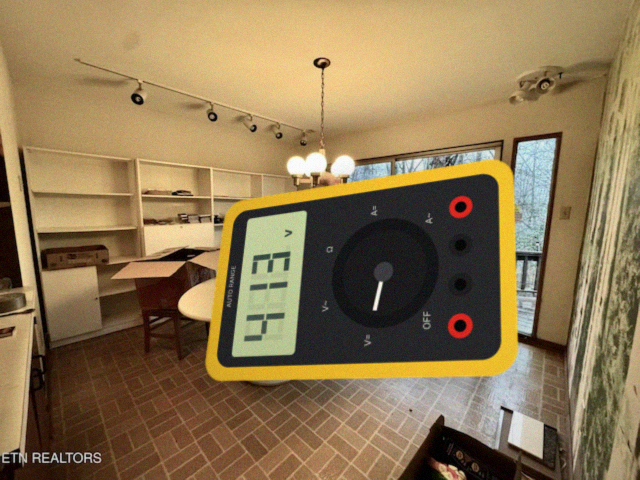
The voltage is 413 (V)
